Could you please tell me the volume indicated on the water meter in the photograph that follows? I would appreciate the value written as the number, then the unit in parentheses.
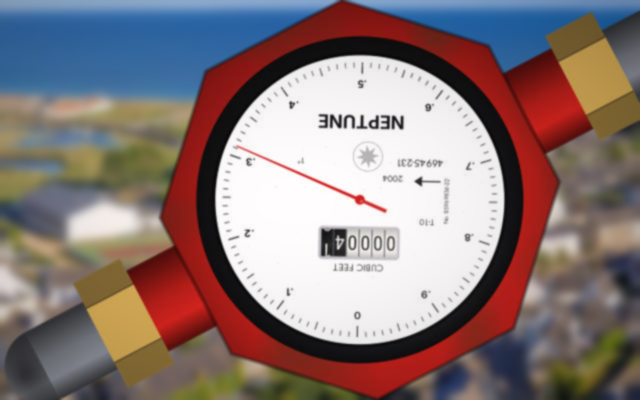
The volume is 41.31 (ft³)
